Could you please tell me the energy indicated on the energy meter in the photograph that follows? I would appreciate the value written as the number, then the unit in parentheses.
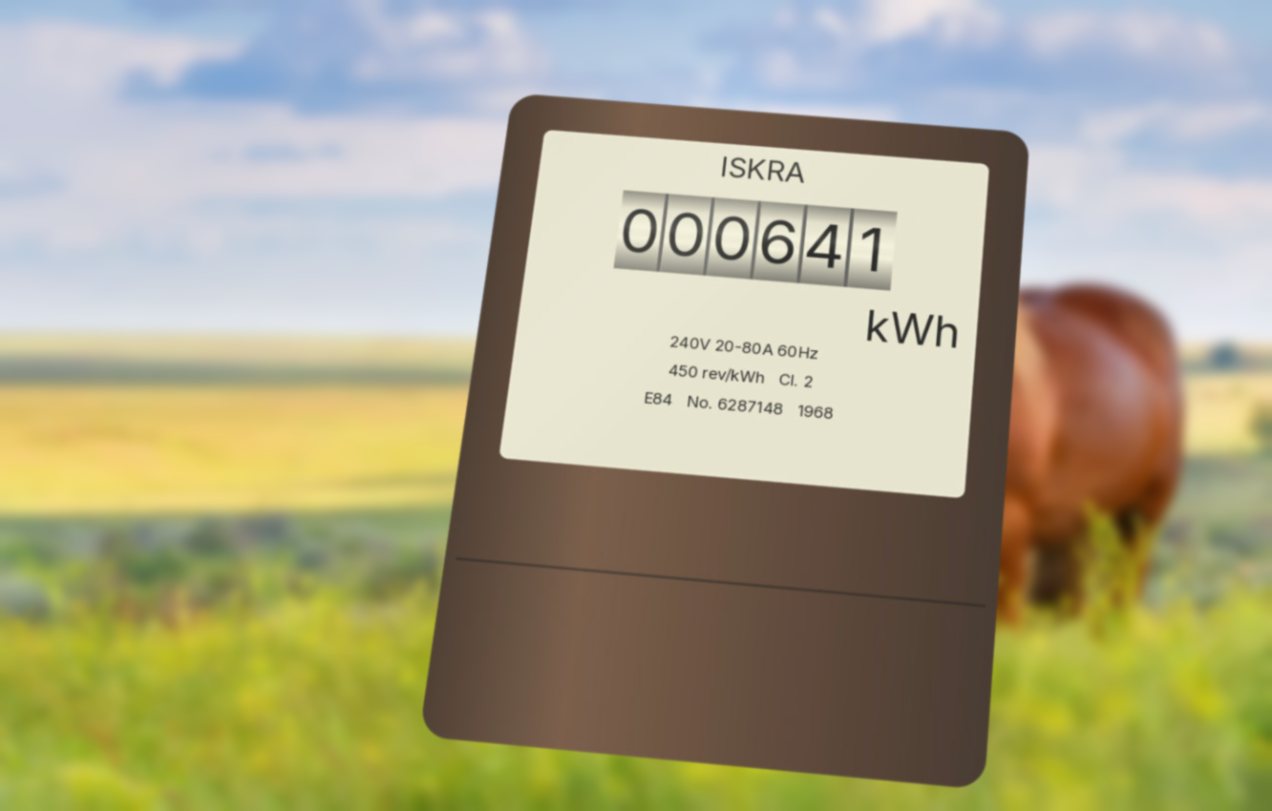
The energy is 641 (kWh)
